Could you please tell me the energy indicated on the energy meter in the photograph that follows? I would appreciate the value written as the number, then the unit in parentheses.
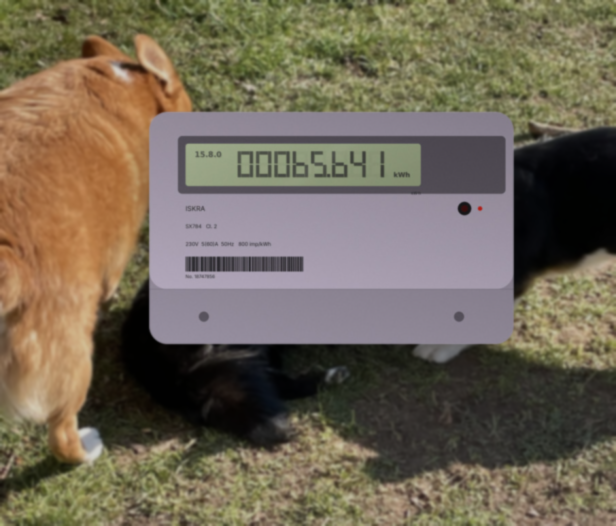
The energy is 65.641 (kWh)
